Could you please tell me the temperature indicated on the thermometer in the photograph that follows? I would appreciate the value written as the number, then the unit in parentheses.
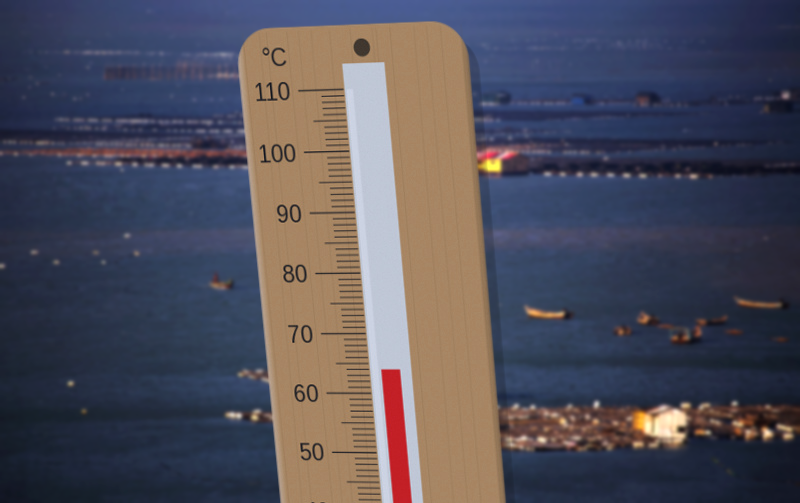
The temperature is 64 (°C)
